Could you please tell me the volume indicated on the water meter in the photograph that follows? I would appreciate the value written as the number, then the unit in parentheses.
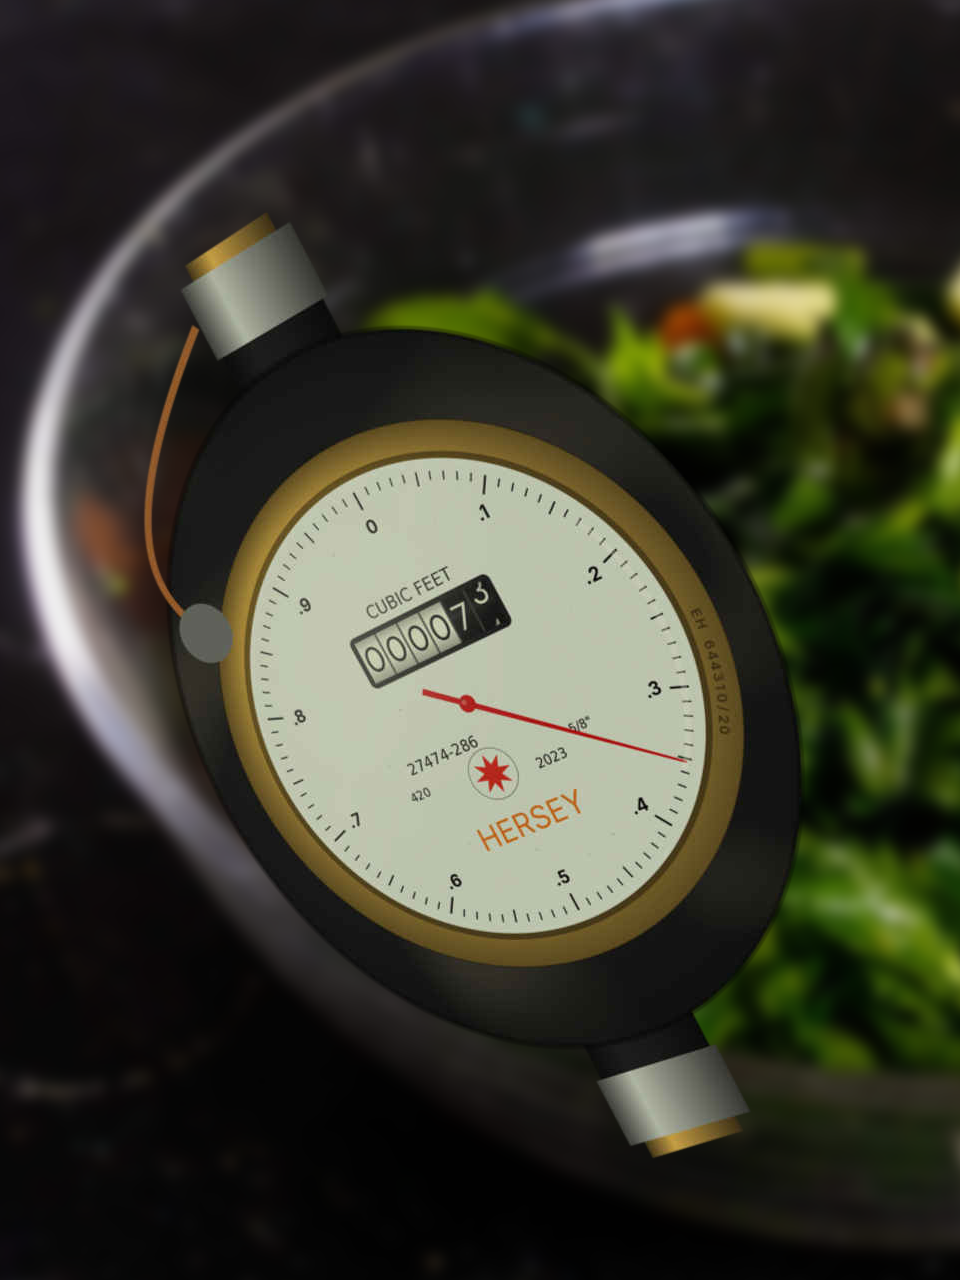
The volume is 73.35 (ft³)
